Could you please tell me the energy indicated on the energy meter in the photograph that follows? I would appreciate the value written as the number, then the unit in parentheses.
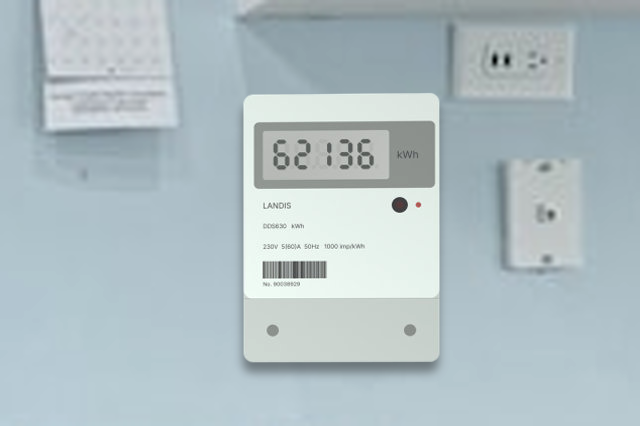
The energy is 62136 (kWh)
